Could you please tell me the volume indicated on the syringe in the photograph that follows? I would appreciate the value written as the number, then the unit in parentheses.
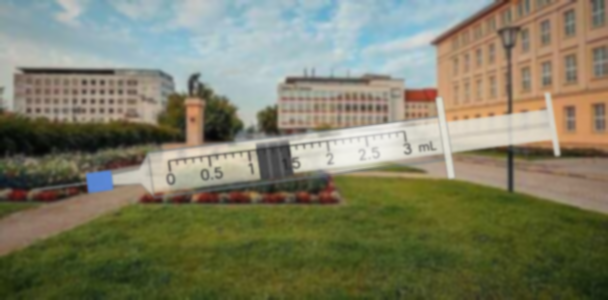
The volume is 1.1 (mL)
